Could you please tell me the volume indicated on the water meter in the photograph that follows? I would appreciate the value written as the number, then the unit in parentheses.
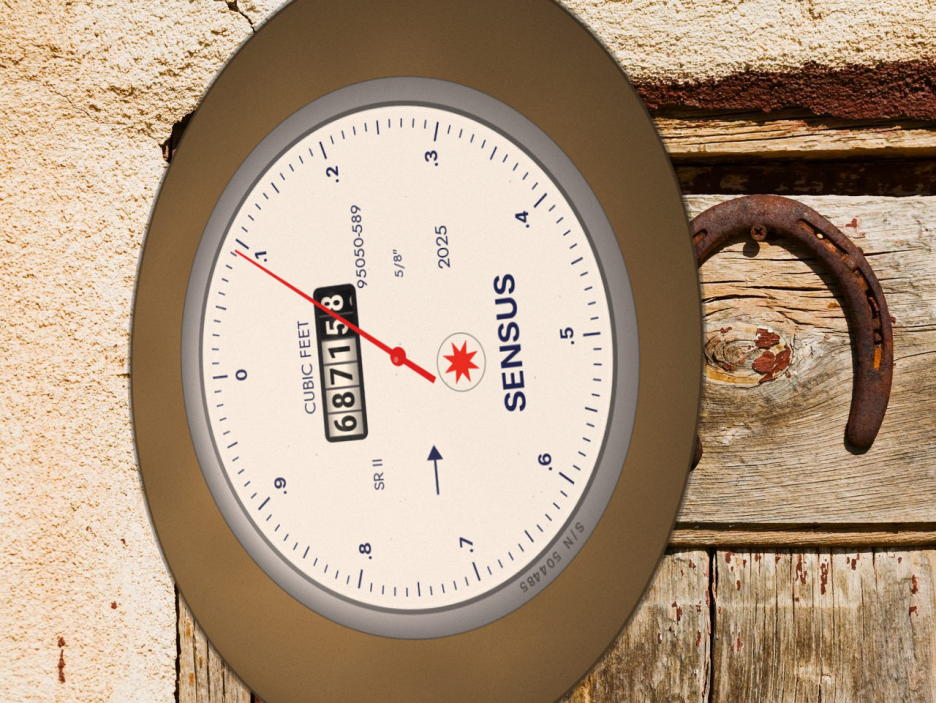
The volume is 687158.09 (ft³)
